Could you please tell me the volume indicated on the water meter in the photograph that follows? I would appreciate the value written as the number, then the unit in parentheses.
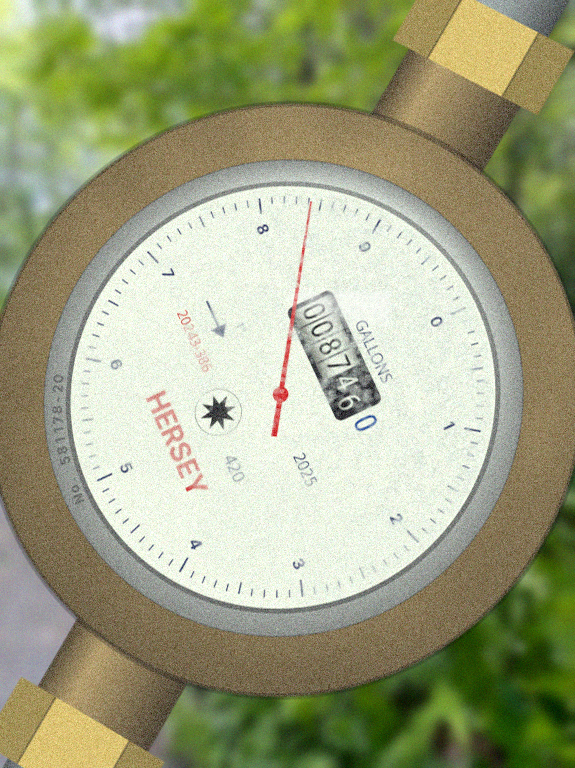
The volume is 87458.4 (gal)
